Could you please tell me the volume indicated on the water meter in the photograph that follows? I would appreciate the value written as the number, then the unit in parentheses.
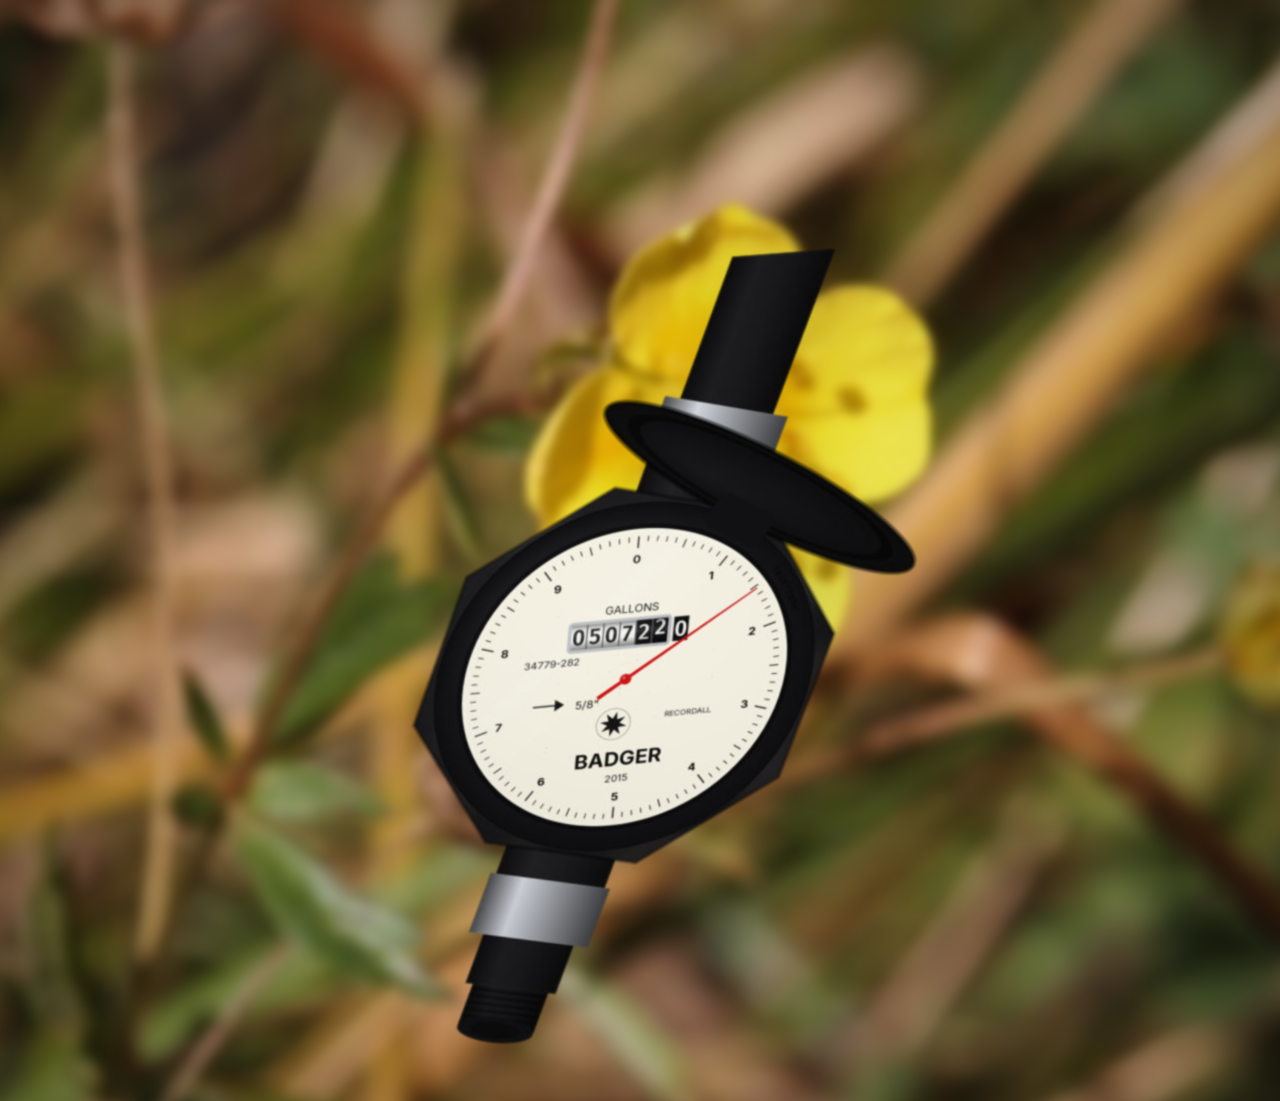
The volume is 507221.5 (gal)
